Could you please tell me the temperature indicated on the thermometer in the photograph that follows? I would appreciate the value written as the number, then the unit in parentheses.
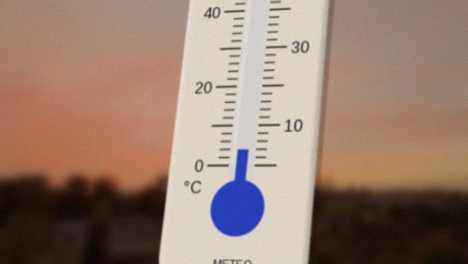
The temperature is 4 (°C)
